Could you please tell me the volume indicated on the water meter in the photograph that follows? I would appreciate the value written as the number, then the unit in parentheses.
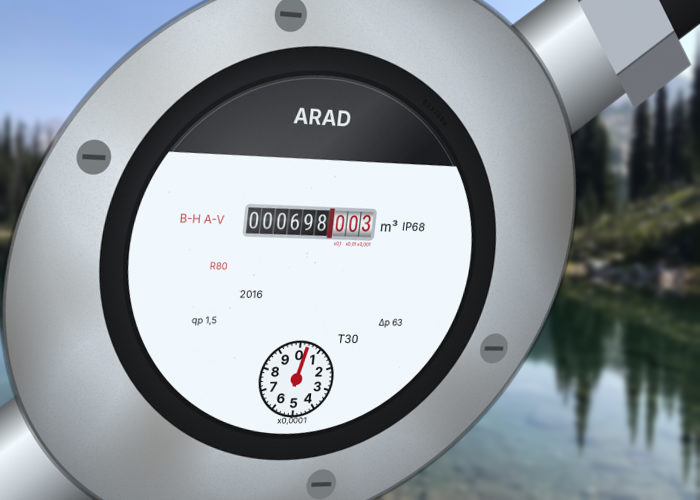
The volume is 698.0030 (m³)
